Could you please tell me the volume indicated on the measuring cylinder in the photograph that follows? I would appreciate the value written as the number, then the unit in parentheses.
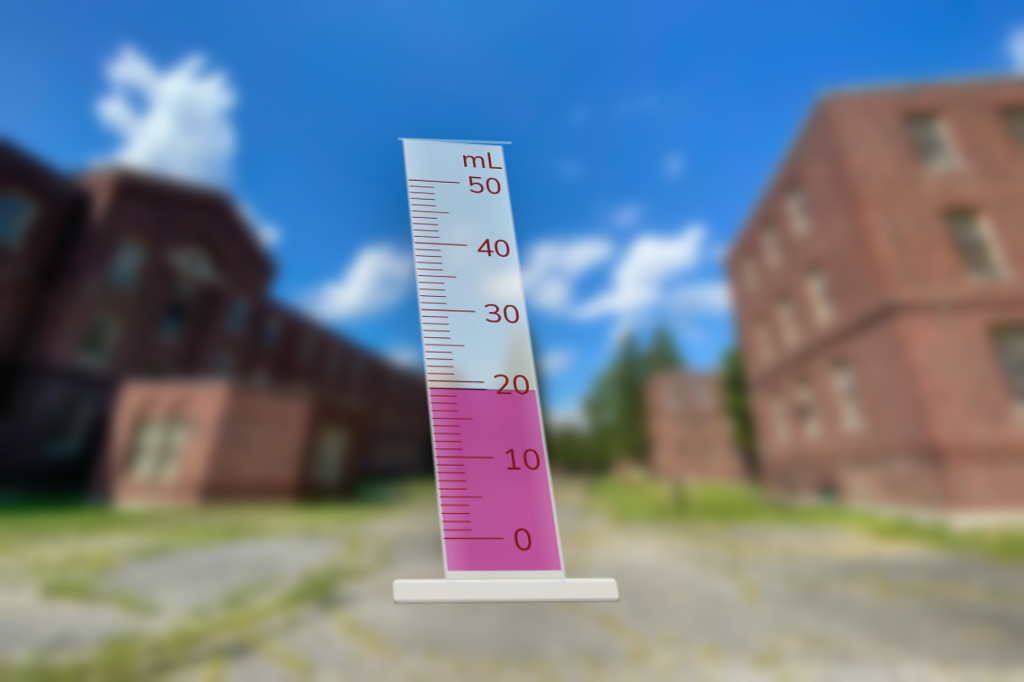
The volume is 19 (mL)
